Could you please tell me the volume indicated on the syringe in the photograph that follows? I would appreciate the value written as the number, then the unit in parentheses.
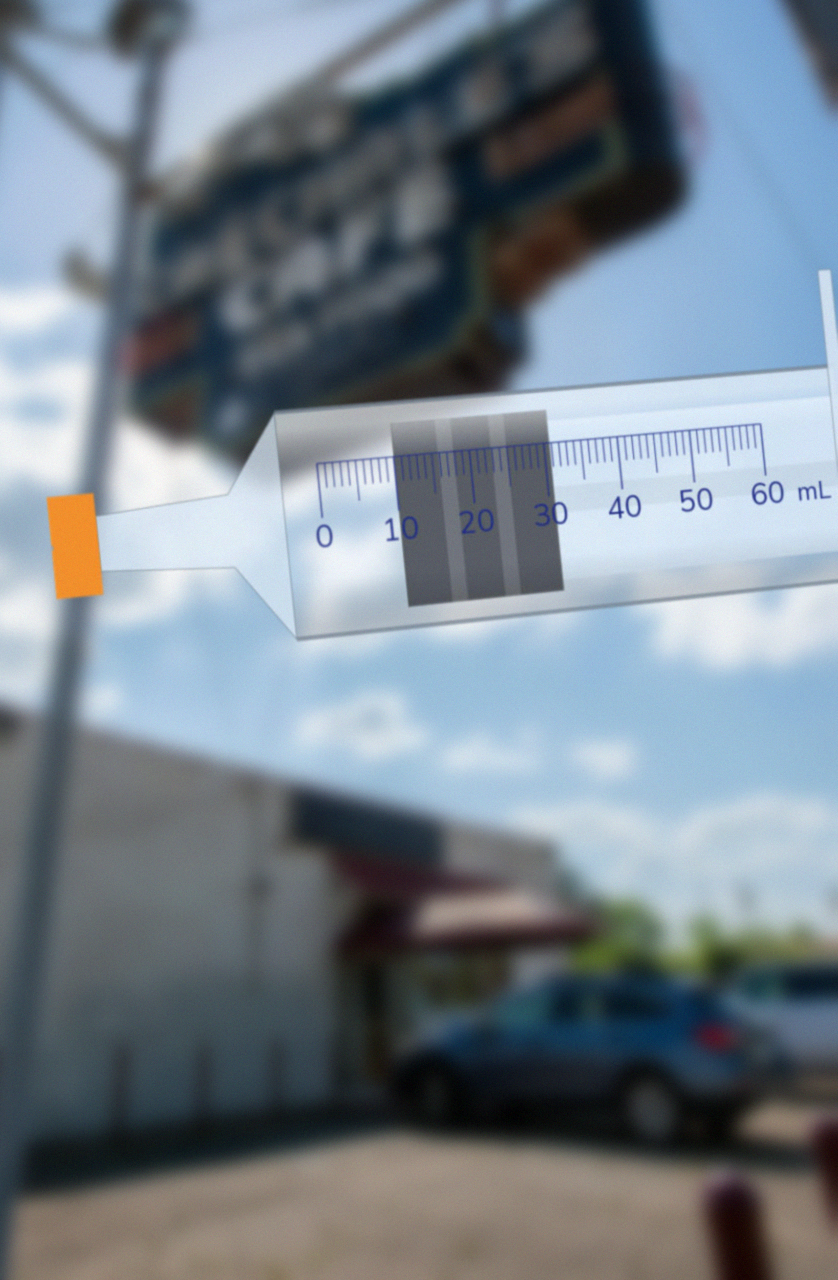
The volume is 10 (mL)
